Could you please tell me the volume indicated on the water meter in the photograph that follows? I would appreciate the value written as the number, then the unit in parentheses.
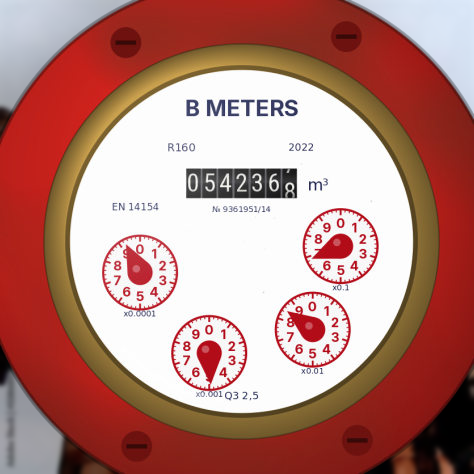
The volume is 542367.6849 (m³)
